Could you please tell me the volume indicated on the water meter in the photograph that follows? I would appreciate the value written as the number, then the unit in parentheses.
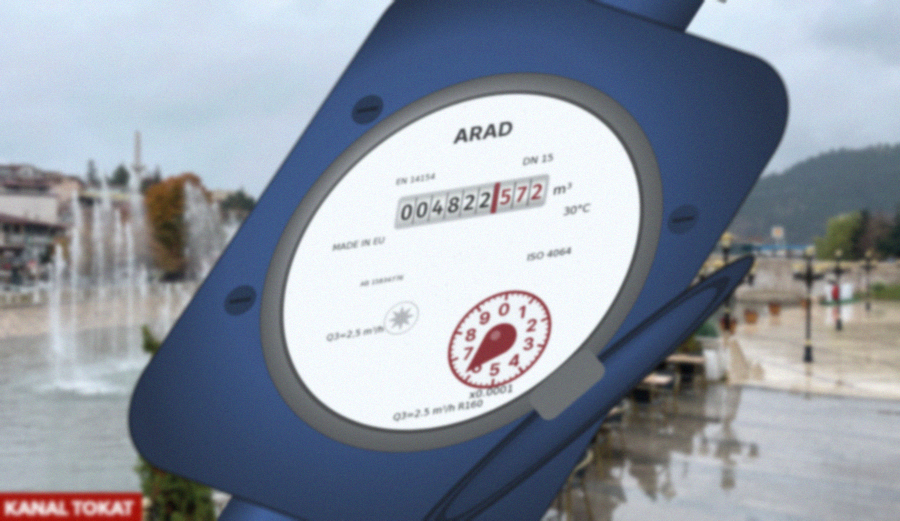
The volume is 4822.5726 (m³)
